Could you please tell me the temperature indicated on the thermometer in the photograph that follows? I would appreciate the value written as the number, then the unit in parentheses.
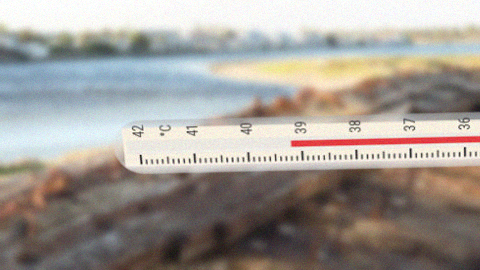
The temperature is 39.2 (°C)
